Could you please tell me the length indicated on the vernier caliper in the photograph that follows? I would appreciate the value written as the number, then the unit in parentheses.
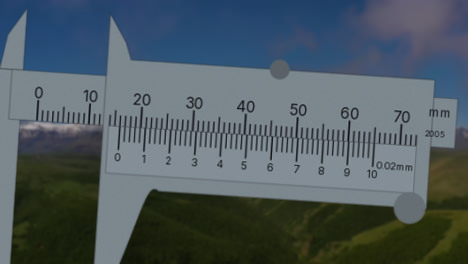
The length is 16.0 (mm)
